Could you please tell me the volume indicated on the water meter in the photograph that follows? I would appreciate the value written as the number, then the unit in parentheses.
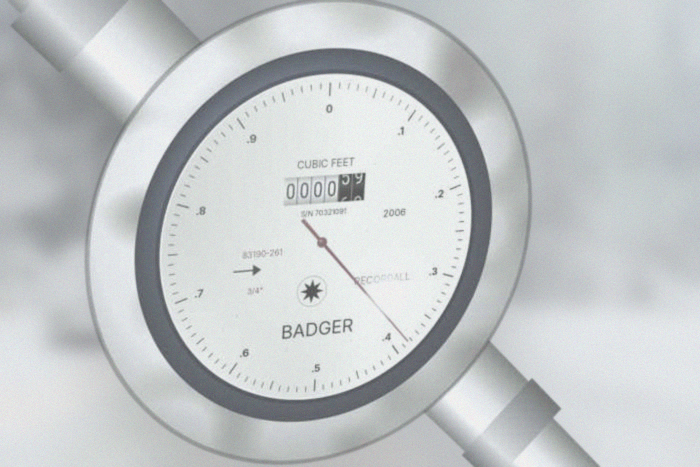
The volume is 59.38 (ft³)
